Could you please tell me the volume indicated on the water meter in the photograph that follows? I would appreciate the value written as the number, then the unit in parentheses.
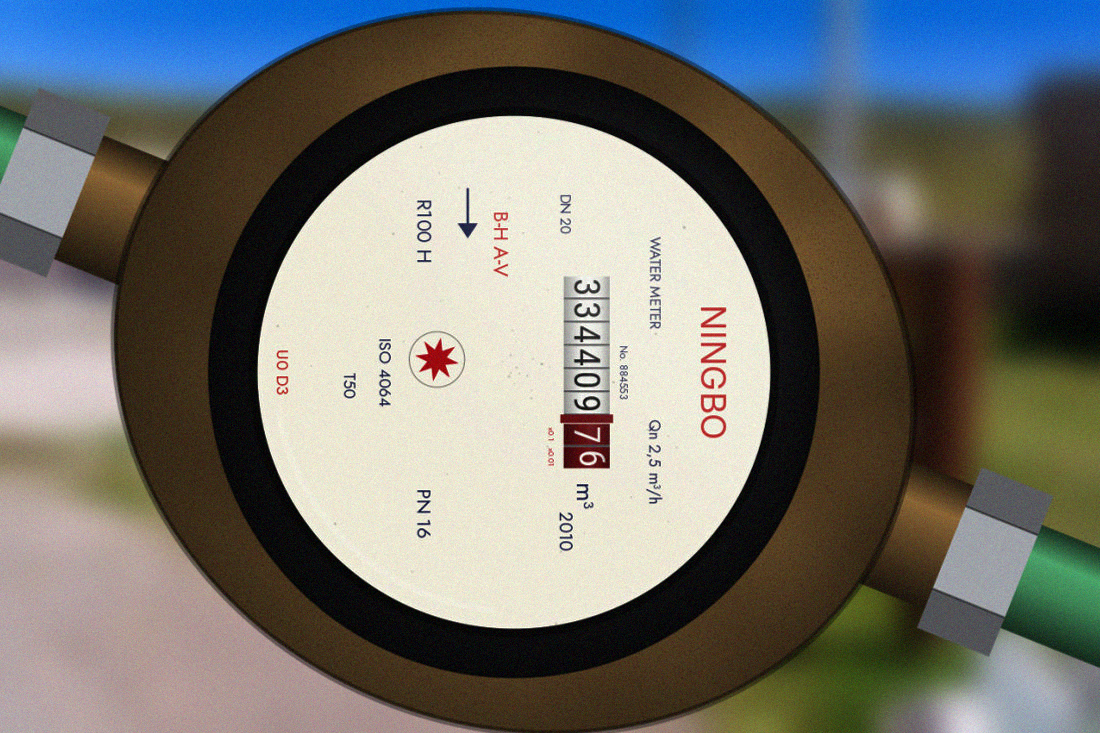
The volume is 334409.76 (m³)
